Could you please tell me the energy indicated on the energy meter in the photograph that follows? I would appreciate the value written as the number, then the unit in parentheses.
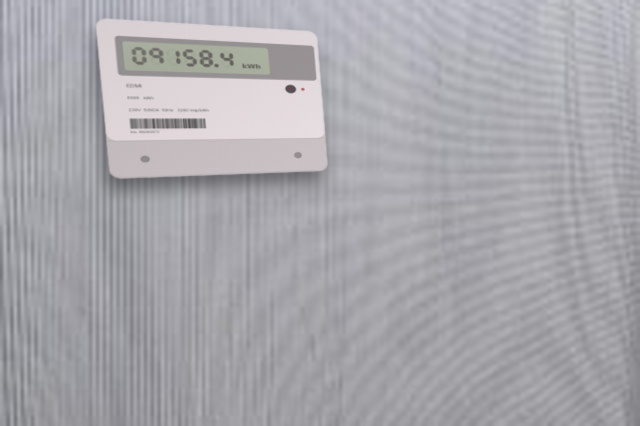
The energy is 9158.4 (kWh)
